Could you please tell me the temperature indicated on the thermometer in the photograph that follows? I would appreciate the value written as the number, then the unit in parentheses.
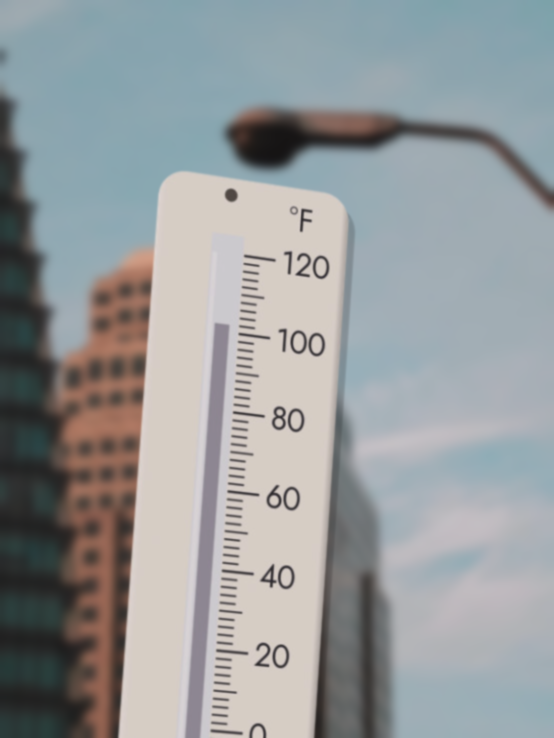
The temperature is 102 (°F)
